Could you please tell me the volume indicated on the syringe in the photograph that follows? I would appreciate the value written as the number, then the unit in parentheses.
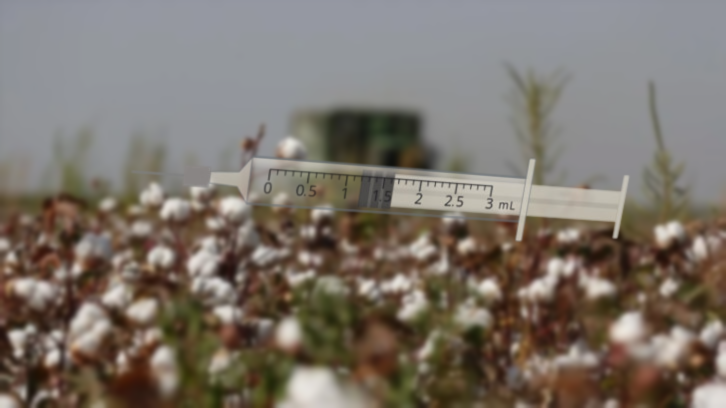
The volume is 1.2 (mL)
